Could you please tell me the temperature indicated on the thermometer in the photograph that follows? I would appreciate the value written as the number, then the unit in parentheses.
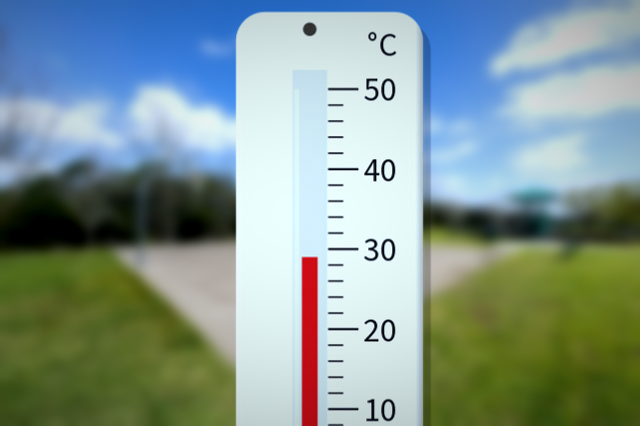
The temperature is 29 (°C)
